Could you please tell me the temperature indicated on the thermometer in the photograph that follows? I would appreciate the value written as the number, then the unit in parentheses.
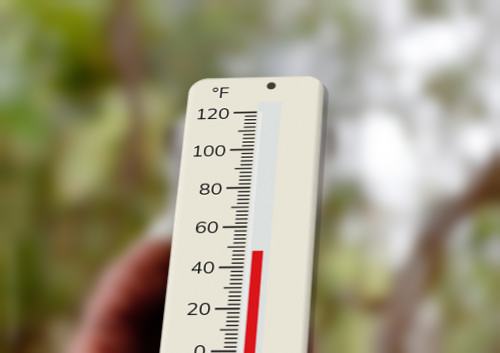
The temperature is 48 (°F)
